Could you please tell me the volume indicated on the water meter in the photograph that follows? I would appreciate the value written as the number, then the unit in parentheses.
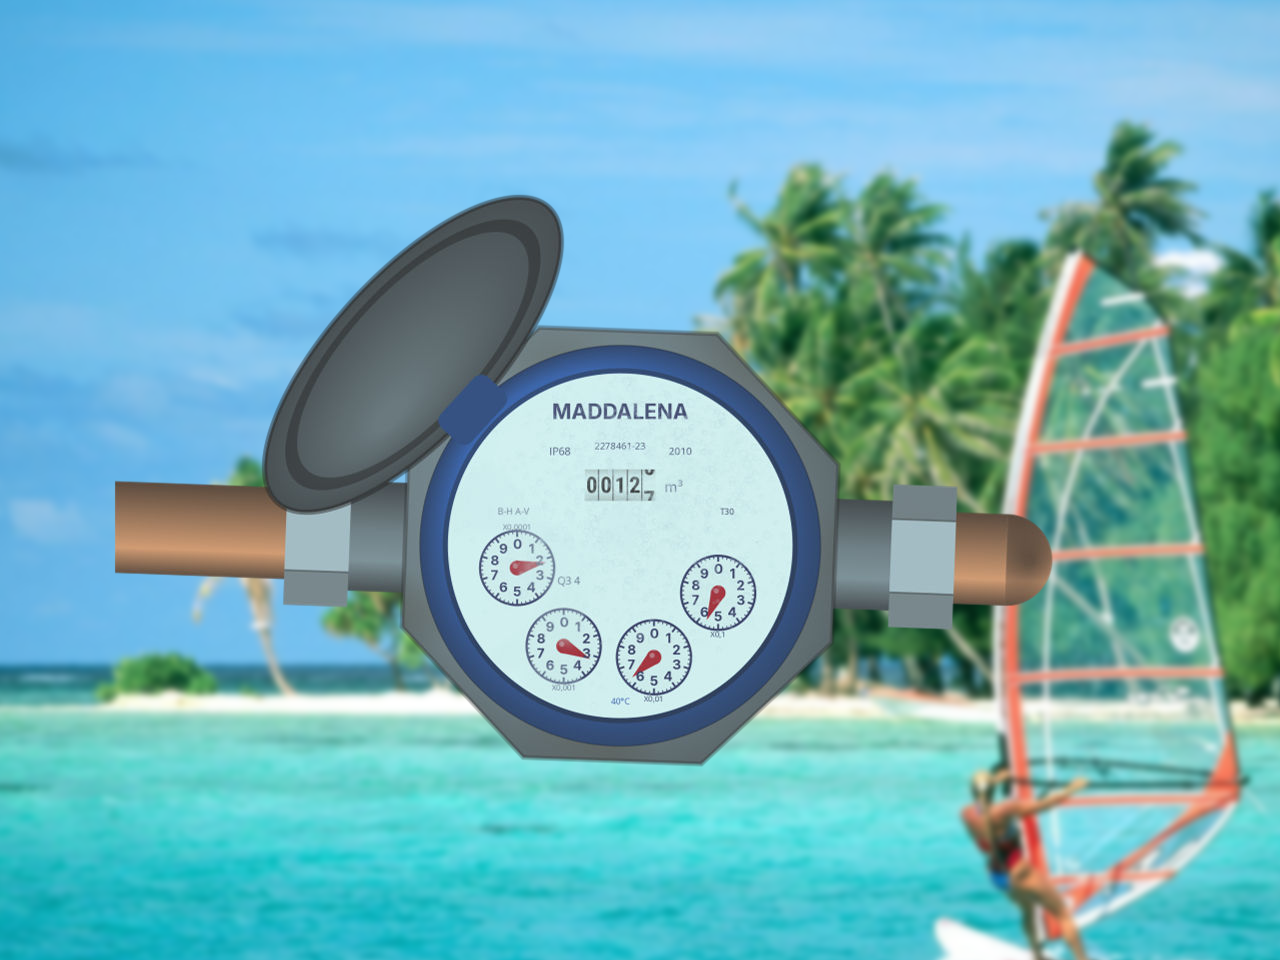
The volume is 126.5632 (m³)
